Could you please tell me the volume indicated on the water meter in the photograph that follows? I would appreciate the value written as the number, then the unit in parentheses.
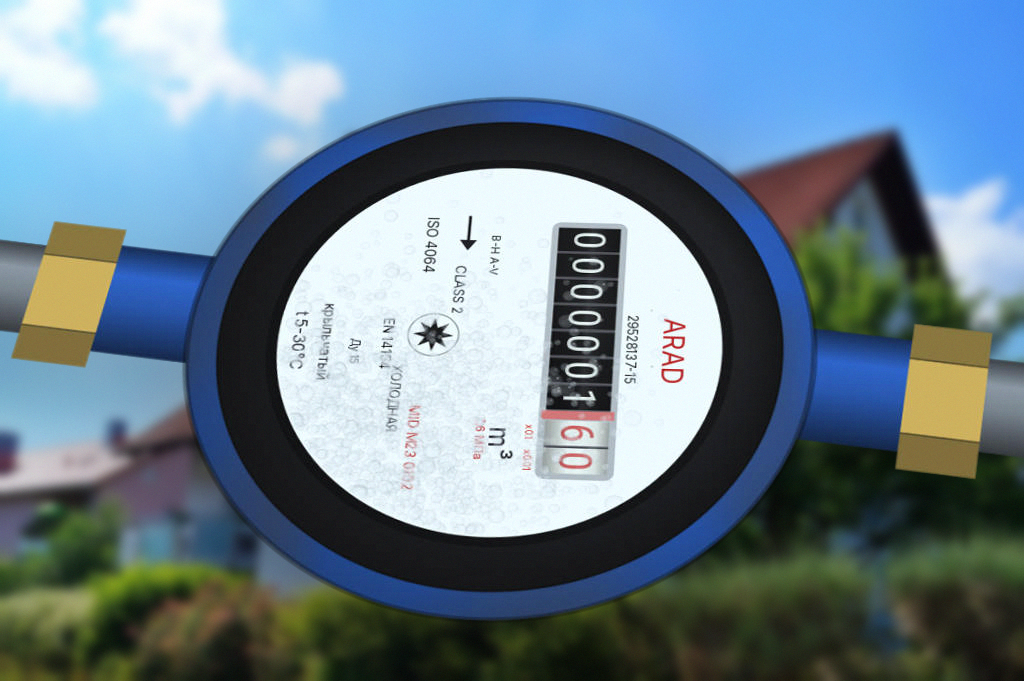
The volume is 1.60 (m³)
